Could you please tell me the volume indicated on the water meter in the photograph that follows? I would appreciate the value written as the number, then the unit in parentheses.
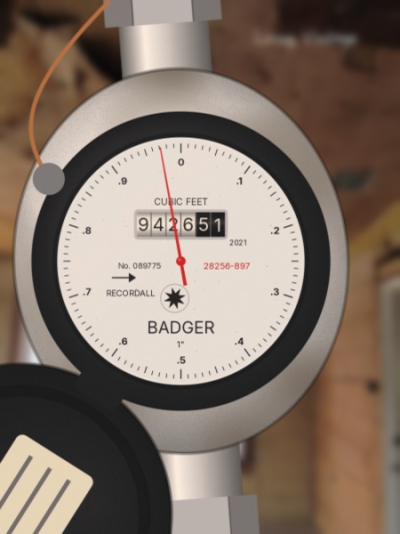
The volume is 942650.97 (ft³)
